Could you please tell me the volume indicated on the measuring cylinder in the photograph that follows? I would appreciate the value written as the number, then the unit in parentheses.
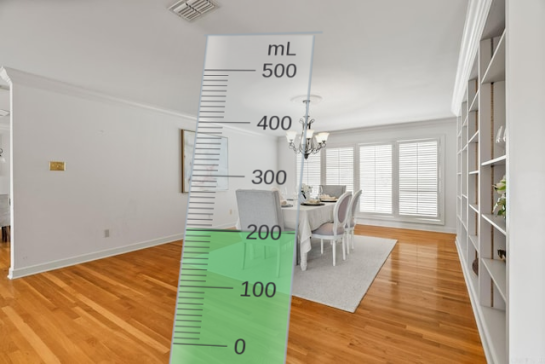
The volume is 200 (mL)
